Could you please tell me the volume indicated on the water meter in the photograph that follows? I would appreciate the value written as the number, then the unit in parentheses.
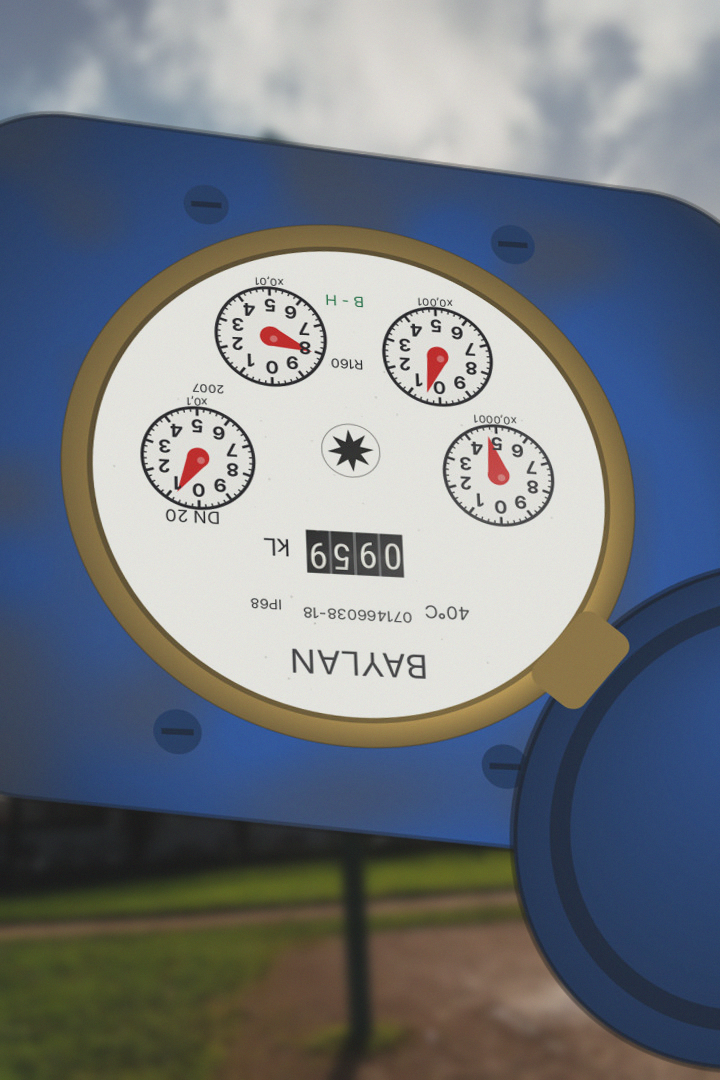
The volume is 959.0804 (kL)
